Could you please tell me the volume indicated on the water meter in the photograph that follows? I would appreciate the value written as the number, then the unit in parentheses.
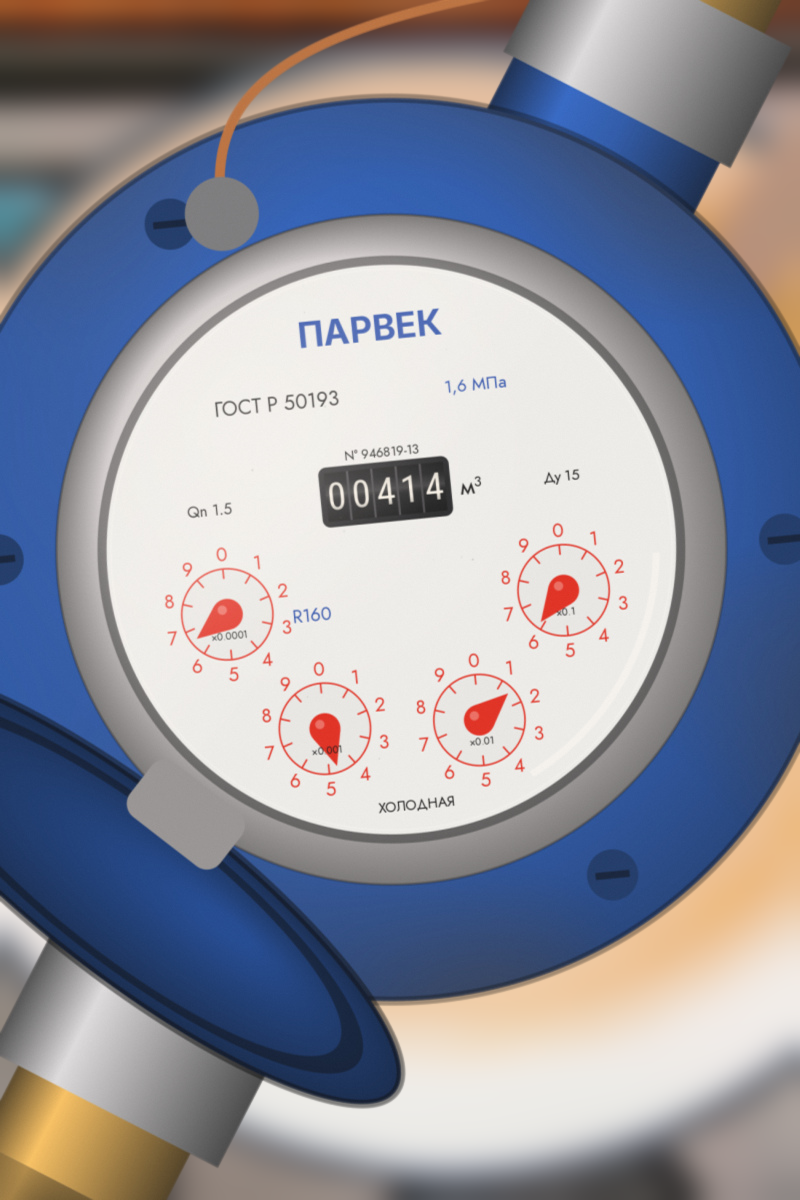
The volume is 414.6146 (m³)
